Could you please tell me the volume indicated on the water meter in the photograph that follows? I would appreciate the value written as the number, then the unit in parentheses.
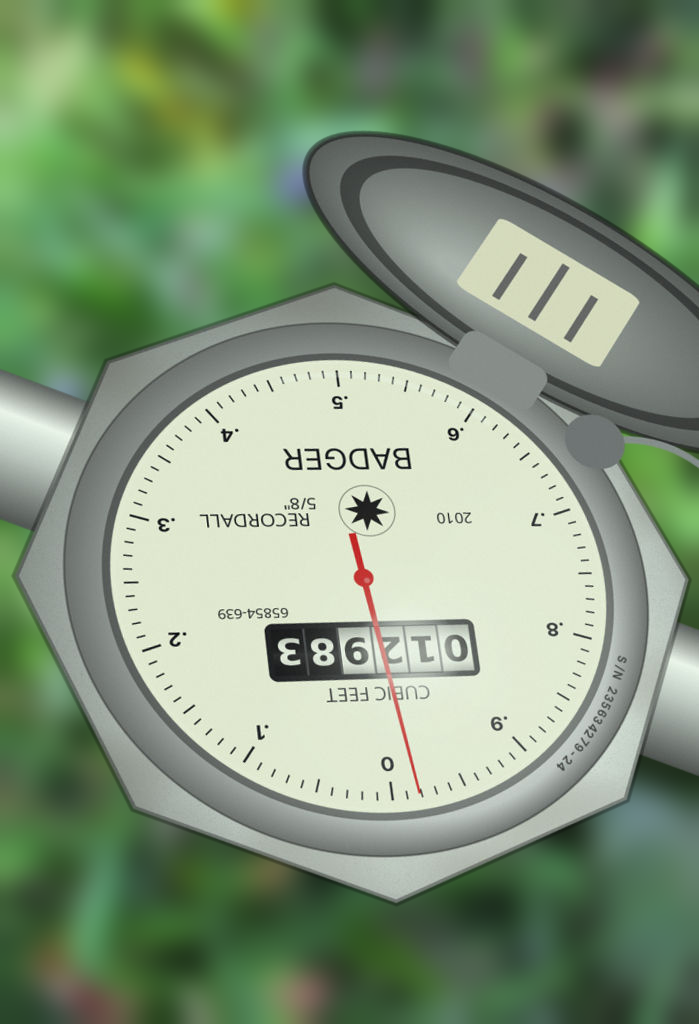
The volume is 12982.98 (ft³)
